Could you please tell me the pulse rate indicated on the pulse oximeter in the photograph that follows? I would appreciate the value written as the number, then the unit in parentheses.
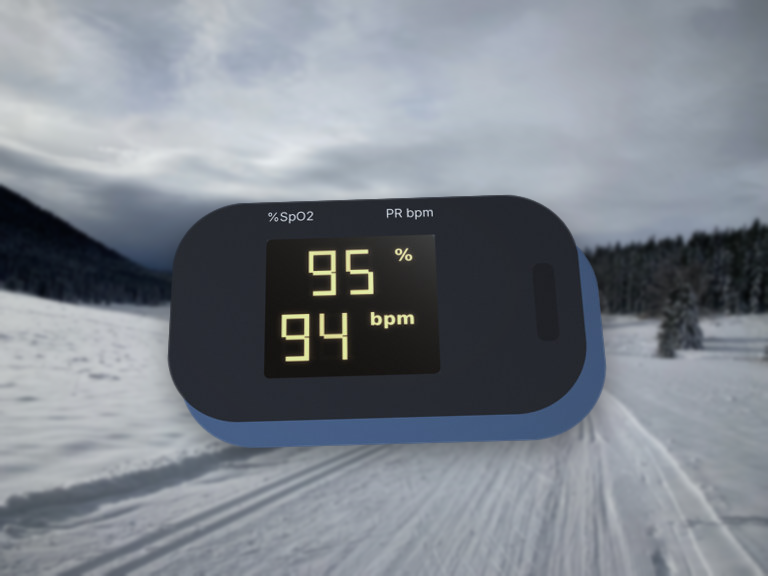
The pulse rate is 94 (bpm)
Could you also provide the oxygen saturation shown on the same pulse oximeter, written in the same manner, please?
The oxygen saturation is 95 (%)
